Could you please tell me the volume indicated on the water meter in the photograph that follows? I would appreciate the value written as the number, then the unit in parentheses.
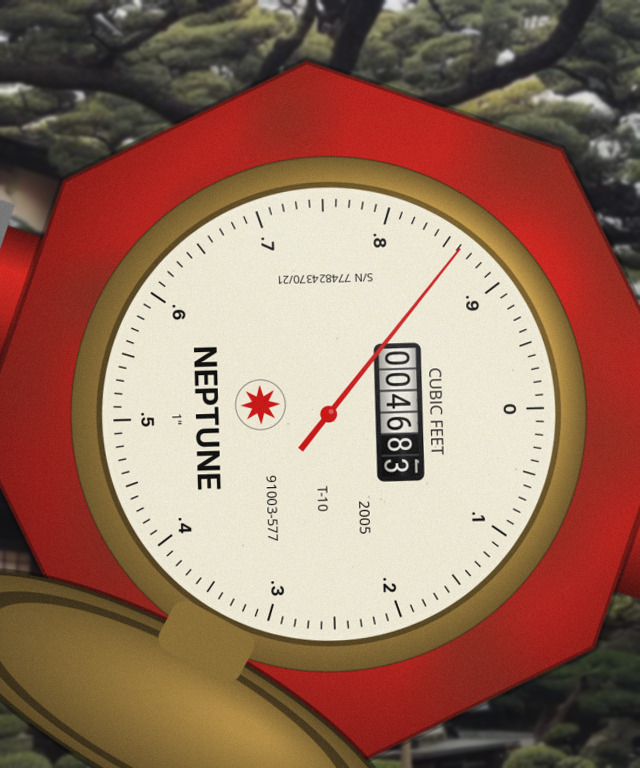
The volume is 4682.86 (ft³)
